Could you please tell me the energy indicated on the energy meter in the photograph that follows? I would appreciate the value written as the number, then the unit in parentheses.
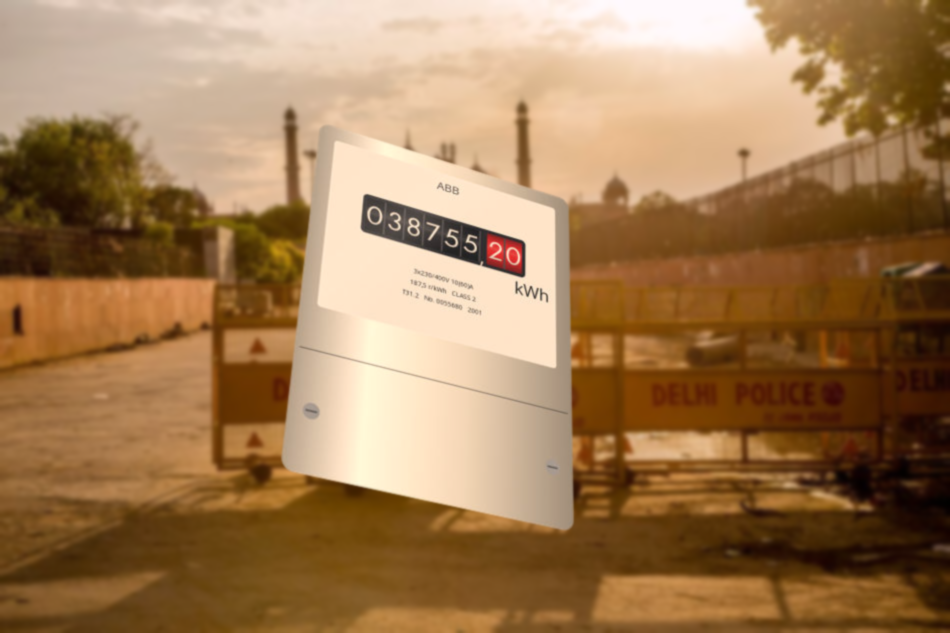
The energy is 38755.20 (kWh)
